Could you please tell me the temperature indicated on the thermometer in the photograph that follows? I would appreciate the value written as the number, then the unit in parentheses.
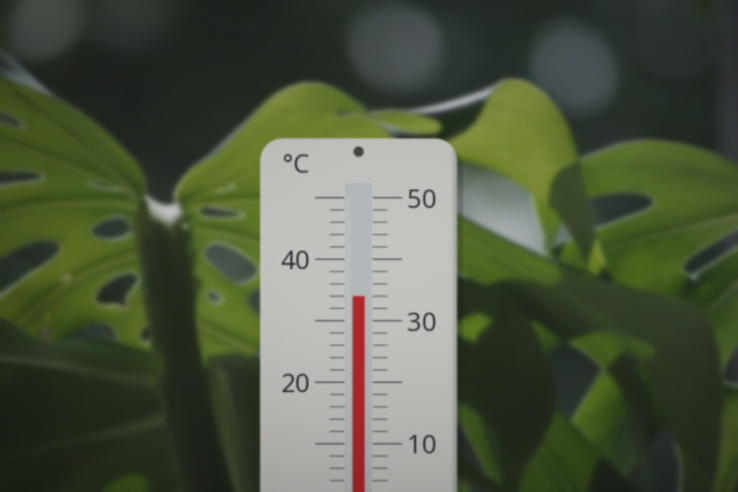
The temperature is 34 (°C)
